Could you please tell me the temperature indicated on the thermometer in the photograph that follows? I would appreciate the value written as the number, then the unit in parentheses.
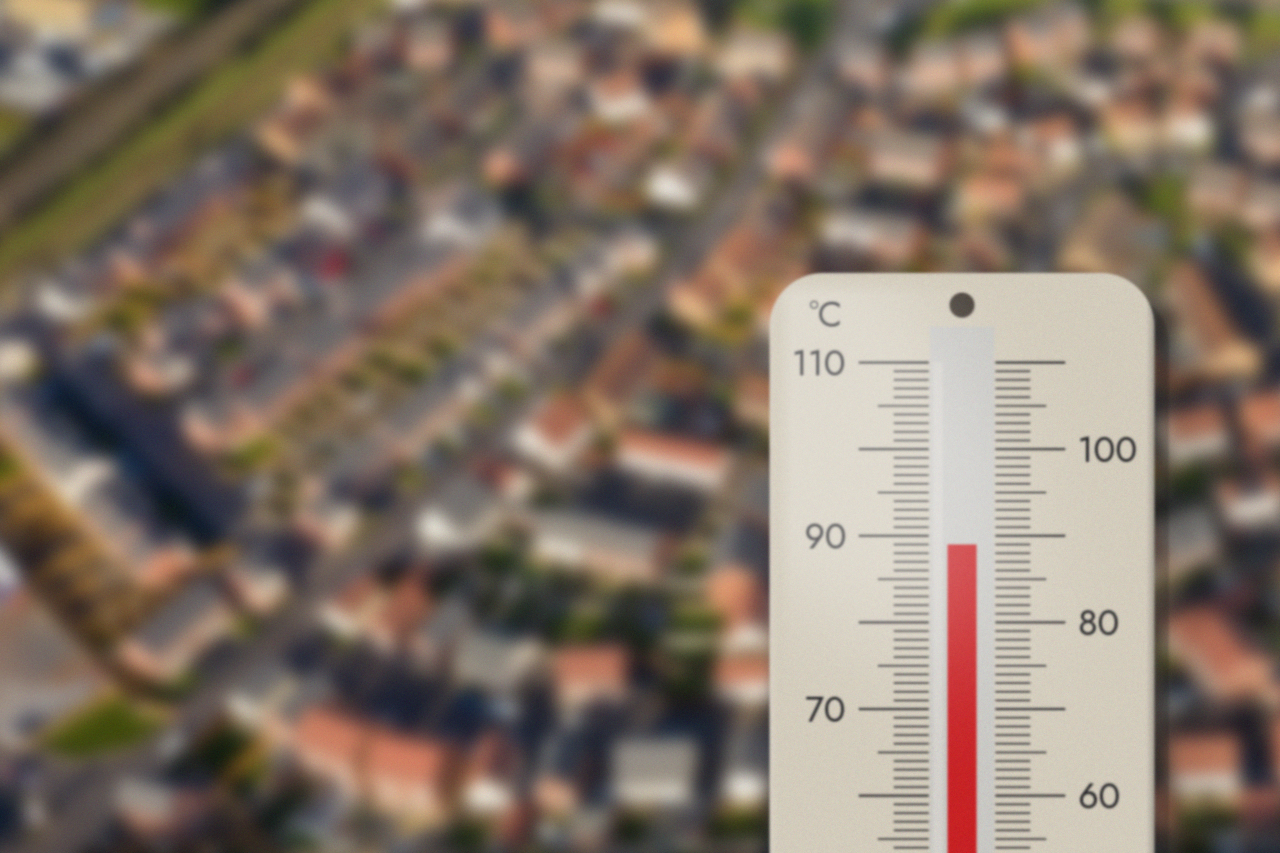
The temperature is 89 (°C)
